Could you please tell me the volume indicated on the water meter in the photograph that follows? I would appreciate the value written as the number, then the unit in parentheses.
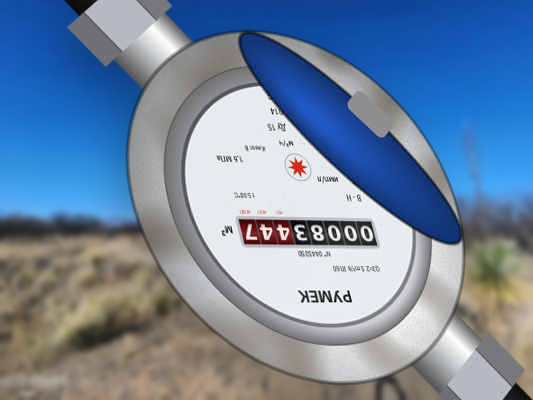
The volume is 83.447 (m³)
